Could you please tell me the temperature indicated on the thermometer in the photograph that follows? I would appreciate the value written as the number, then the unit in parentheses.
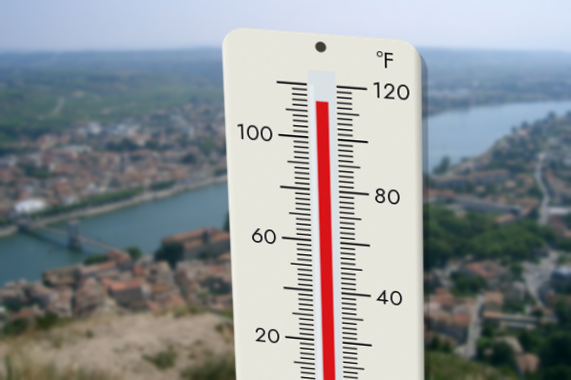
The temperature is 114 (°F)
